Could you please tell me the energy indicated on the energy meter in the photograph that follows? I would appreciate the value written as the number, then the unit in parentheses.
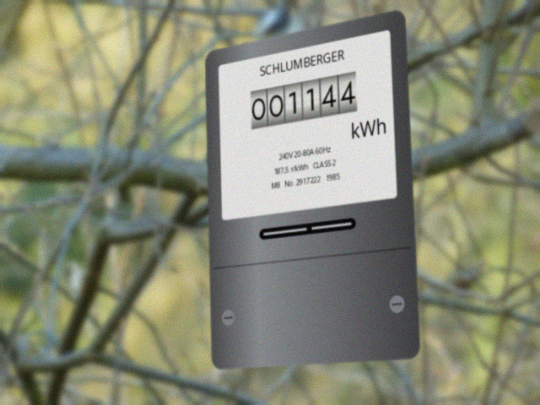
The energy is 1144 (kWh)
